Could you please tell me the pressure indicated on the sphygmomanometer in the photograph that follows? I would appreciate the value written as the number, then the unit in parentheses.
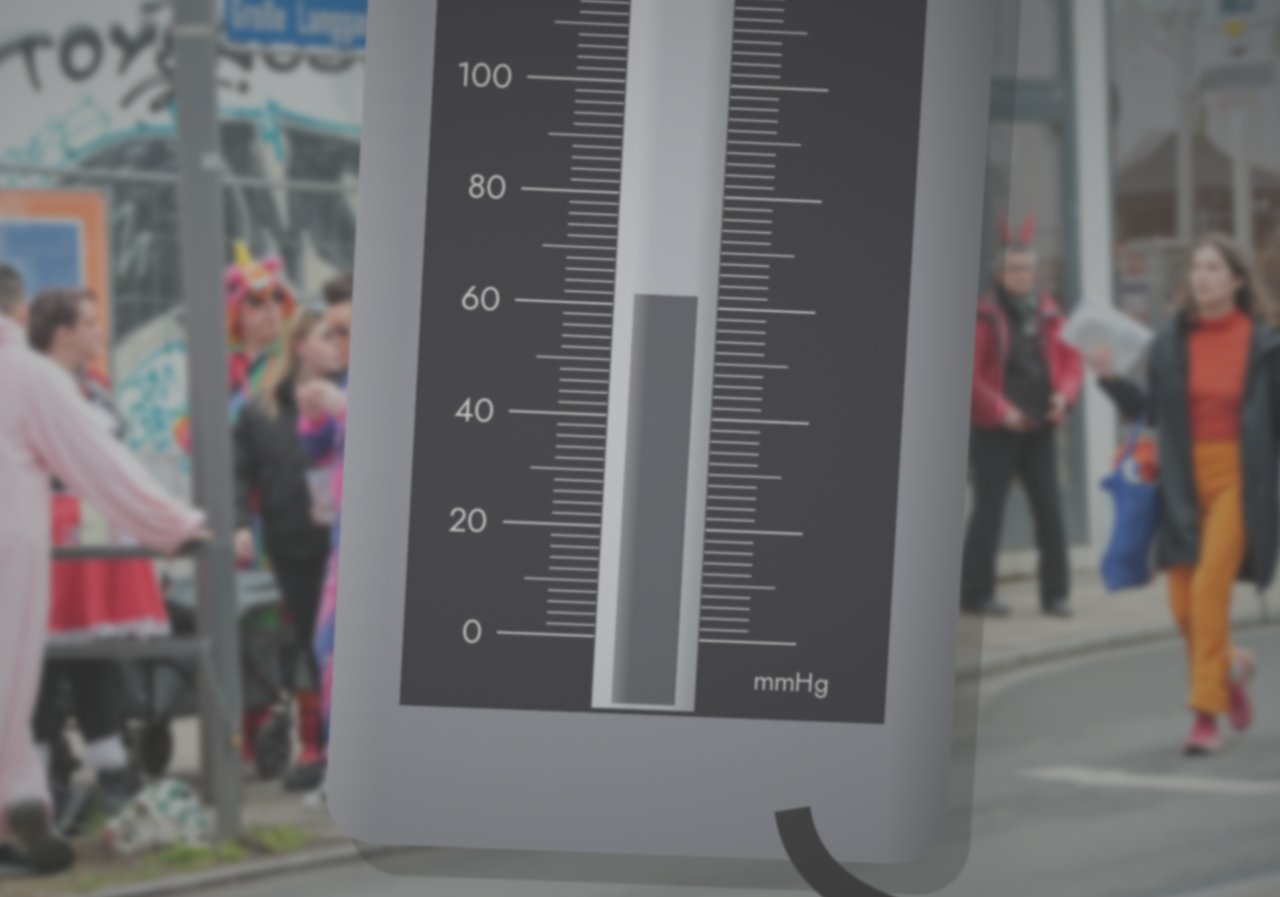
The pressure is 62 (mmHg)
